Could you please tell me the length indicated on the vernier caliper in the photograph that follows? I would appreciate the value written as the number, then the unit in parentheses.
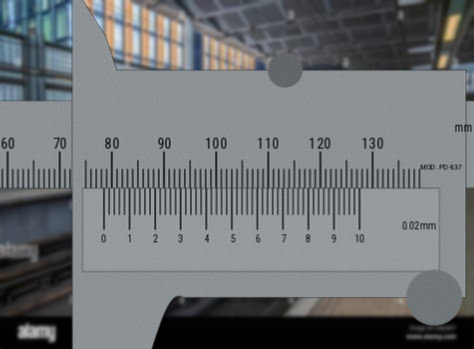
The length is 78.5 (mm)
